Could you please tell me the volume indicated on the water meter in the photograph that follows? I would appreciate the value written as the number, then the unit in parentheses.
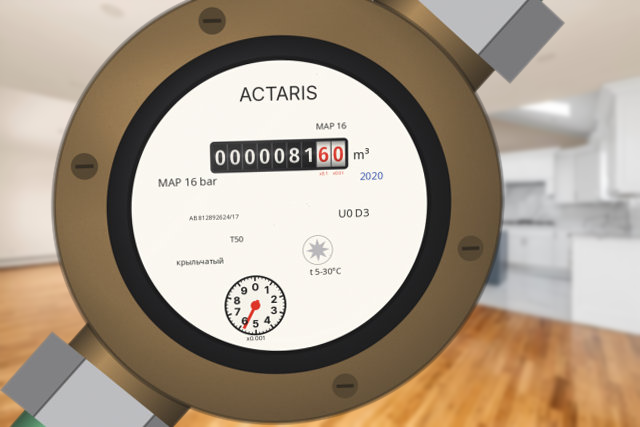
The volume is 81.605 (m³)
